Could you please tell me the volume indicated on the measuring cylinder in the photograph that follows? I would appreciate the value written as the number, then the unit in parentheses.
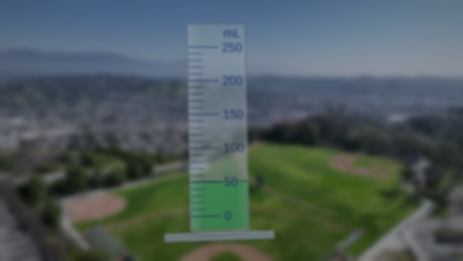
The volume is 50 (mL)
